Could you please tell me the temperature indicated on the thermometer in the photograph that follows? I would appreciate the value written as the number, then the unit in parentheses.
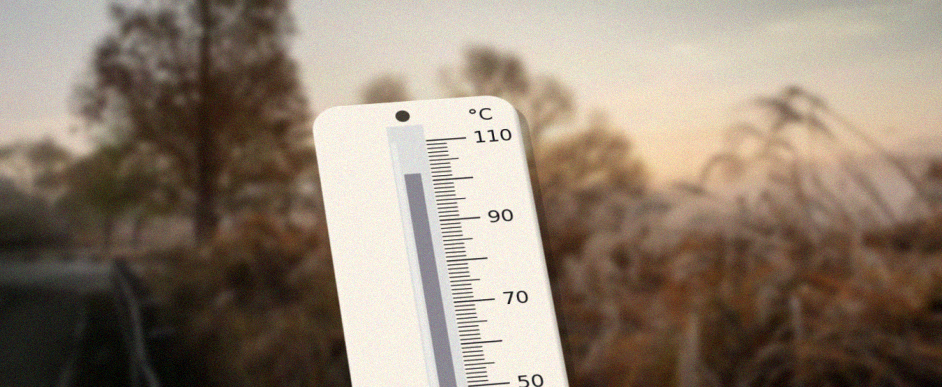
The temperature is 102 (°C)
